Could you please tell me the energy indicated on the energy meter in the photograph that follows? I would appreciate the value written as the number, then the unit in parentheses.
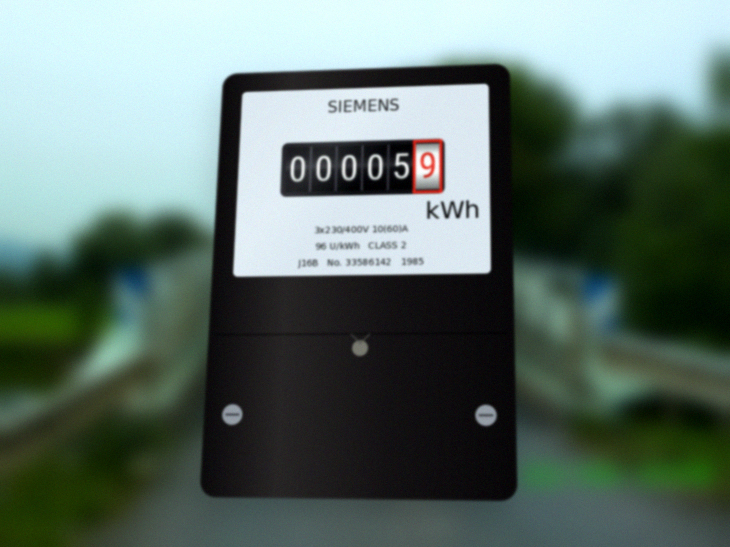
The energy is 5.9 (kWh)
